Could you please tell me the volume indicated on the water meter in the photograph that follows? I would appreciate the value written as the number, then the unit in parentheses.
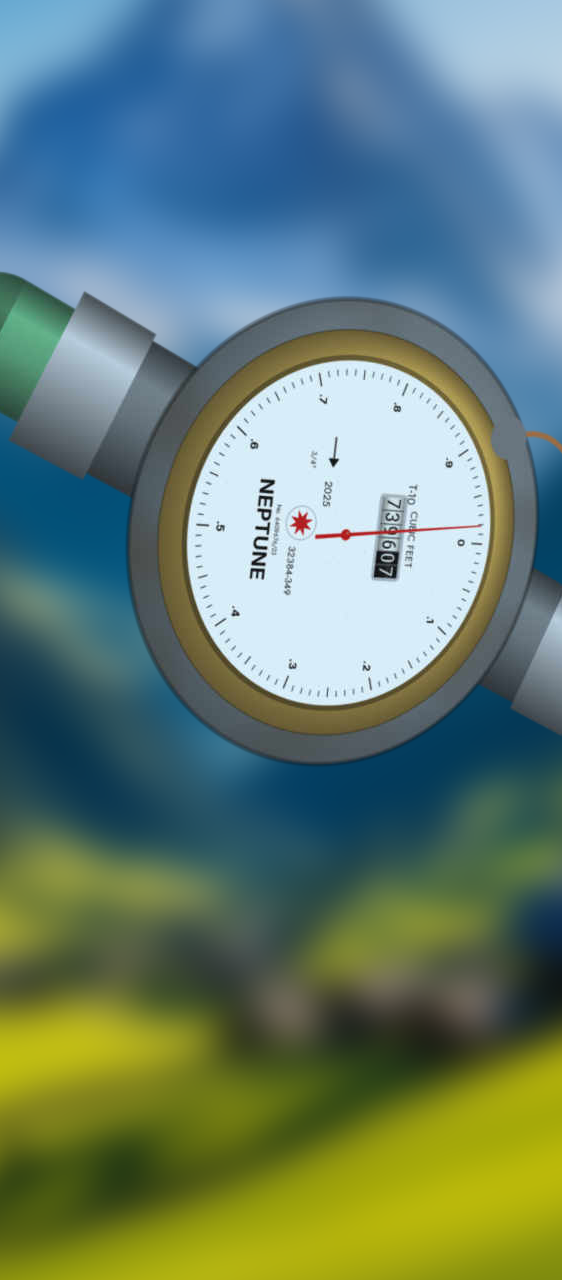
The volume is 739606.98 (ft³)
